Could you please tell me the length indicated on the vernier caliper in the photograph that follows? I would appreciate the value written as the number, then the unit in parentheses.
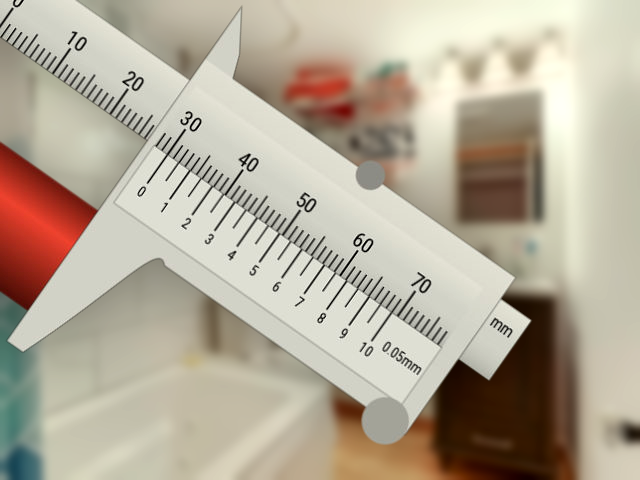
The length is 30.0 (mm)
